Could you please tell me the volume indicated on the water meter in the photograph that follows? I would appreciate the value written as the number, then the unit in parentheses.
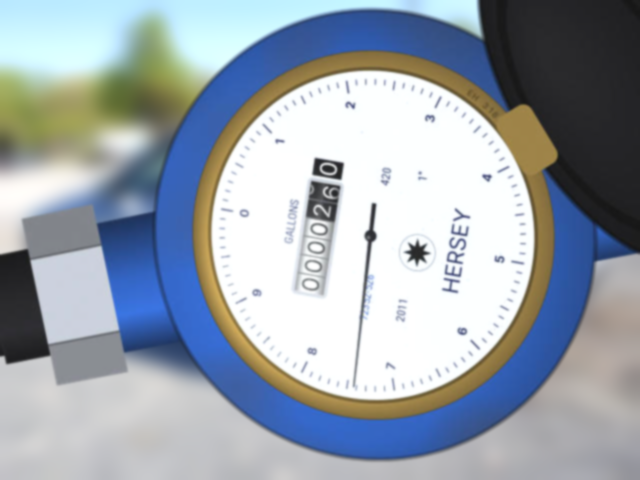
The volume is 257.4 (gal)
